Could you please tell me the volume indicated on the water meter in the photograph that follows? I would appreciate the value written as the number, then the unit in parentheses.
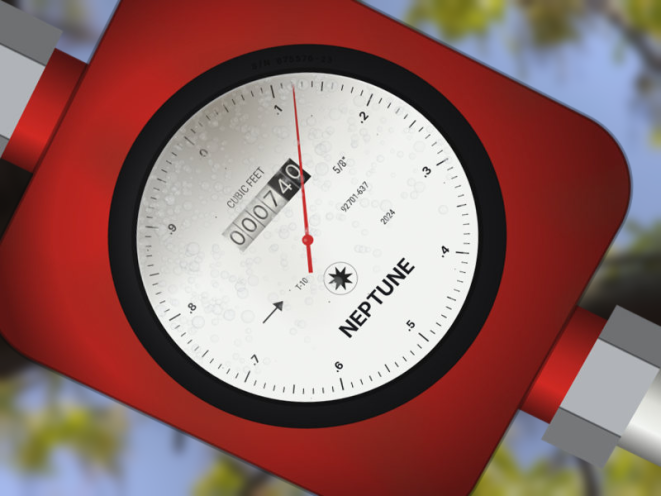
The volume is 740.12 (ft³)
